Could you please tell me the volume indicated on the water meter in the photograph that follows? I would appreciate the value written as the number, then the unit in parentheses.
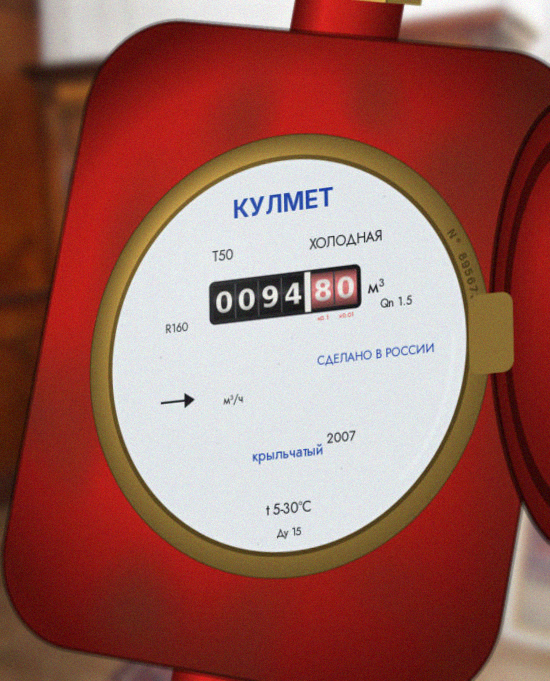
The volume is 94.80 (m³)
